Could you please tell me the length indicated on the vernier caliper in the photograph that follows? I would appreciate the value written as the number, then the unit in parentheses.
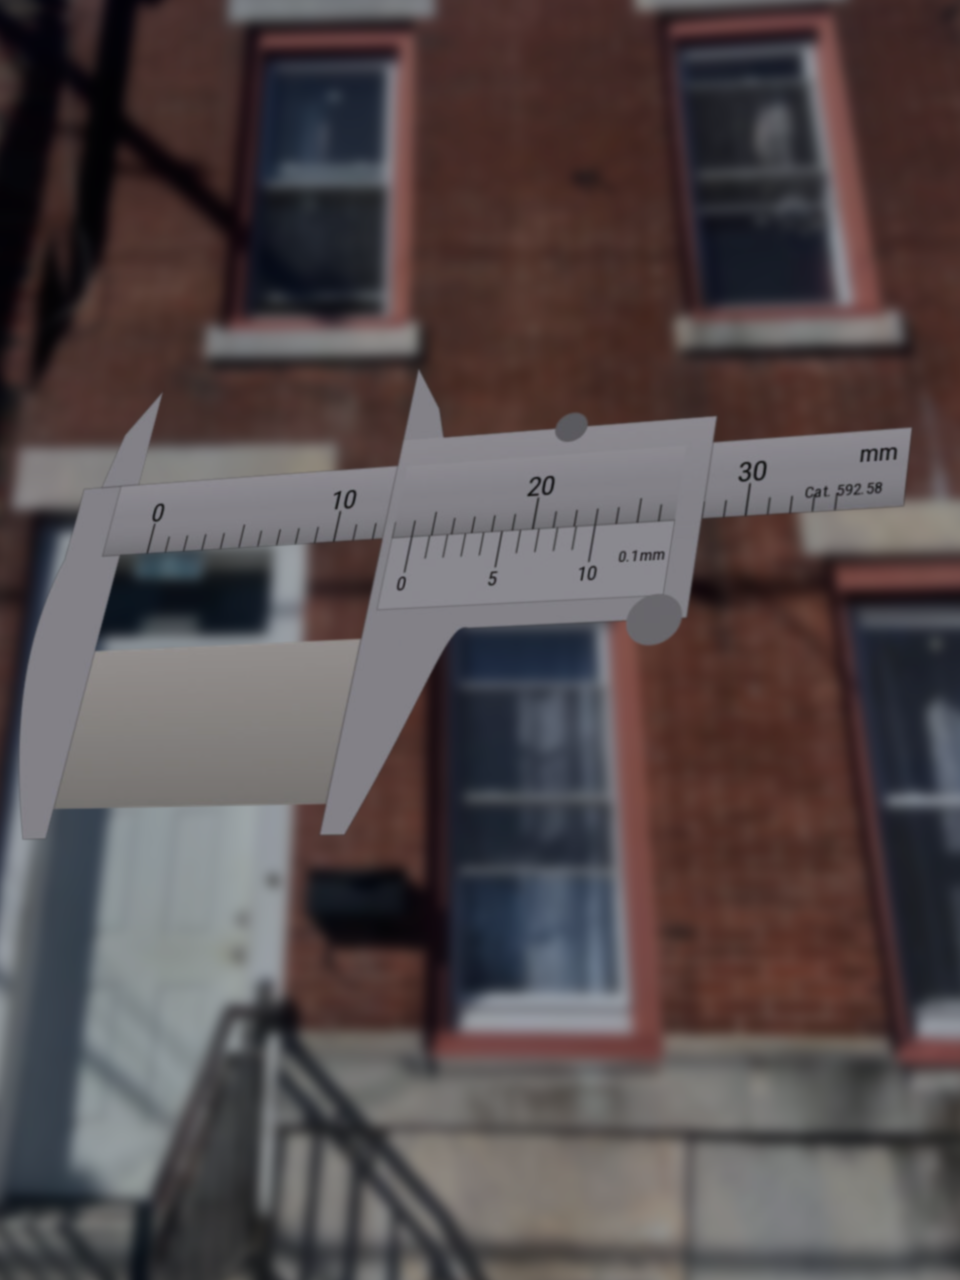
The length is 14.0 (mm)
